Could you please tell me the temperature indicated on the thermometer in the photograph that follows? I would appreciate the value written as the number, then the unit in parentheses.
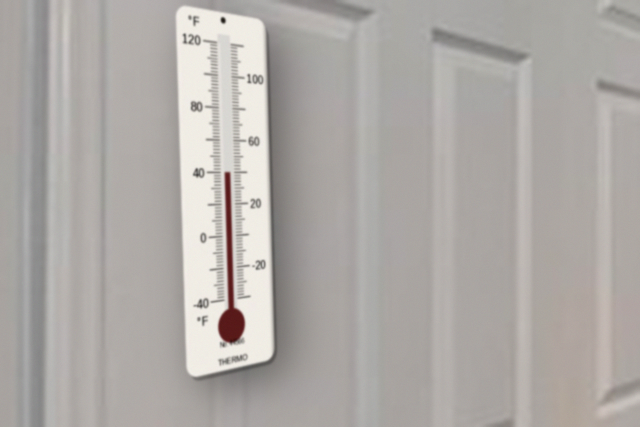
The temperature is 40 (°F)
